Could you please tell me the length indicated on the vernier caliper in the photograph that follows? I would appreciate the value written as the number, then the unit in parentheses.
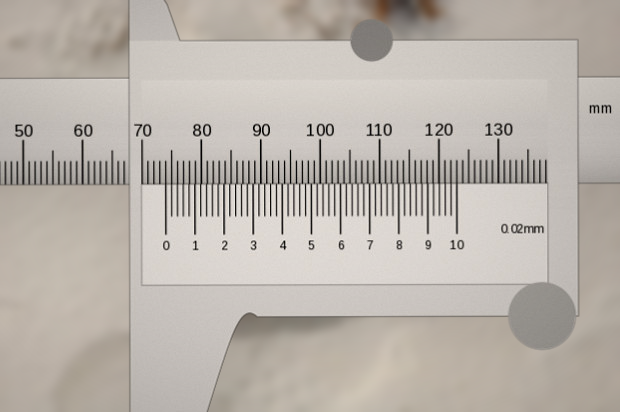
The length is 74.0 (mm)
